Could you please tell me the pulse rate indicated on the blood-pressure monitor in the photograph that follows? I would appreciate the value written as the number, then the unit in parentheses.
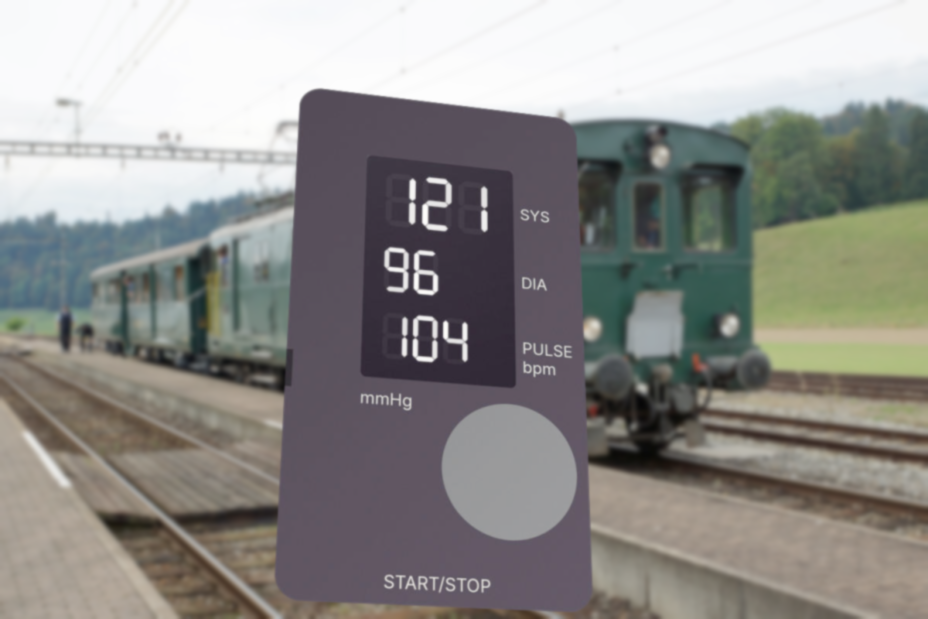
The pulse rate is 104 (bpm)
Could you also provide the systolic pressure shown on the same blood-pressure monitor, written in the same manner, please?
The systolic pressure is 121 (mmHg)
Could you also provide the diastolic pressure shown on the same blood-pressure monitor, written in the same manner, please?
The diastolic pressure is 96 (mmHg)
